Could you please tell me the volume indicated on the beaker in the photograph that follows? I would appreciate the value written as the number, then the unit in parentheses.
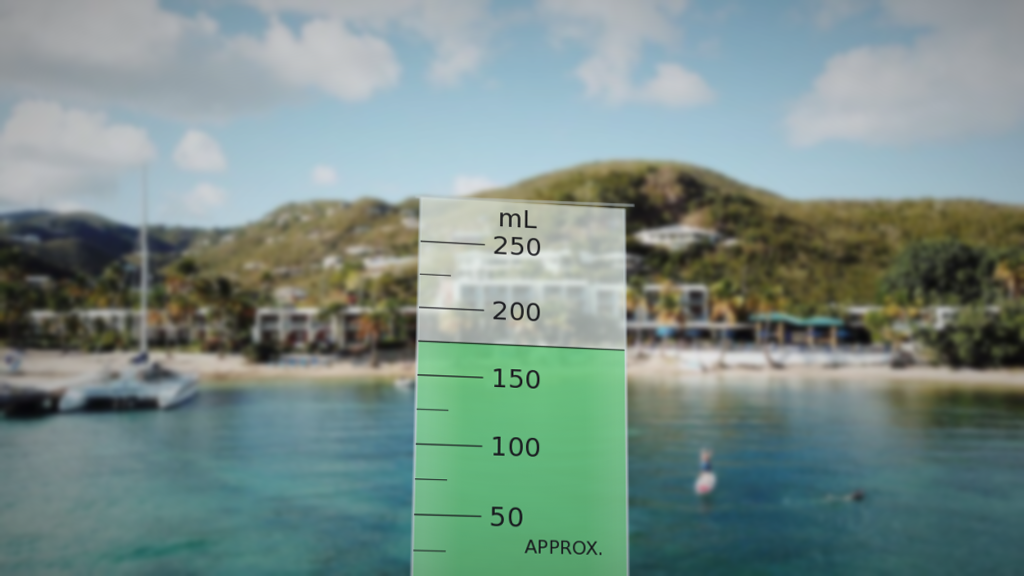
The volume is 175 (mL)
